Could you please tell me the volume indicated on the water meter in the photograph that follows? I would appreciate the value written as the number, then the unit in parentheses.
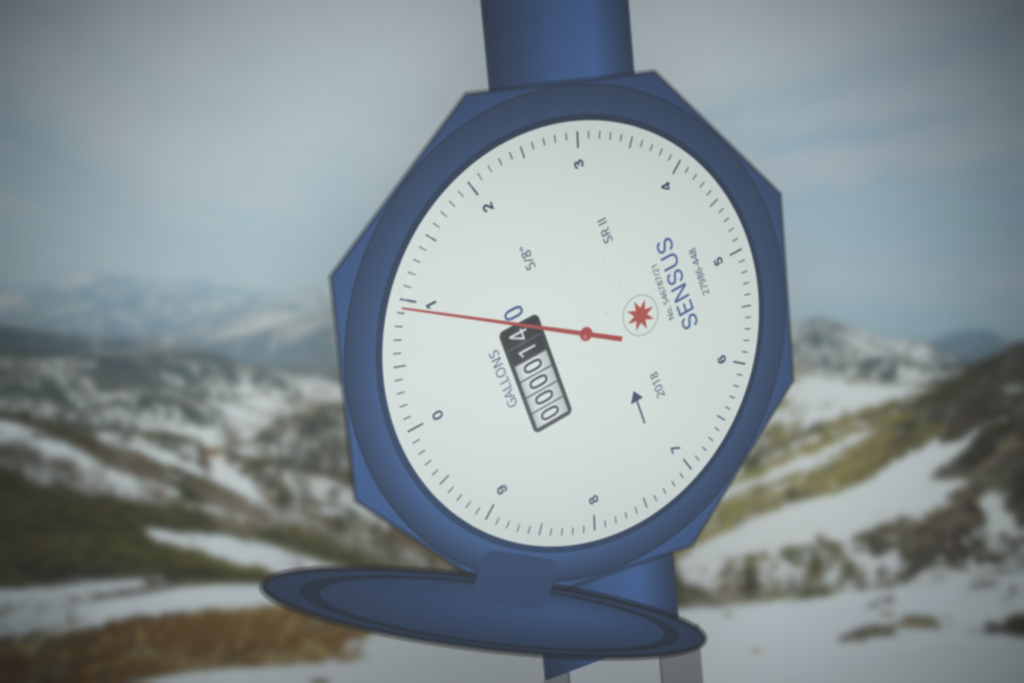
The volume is 140.9 (gal)
